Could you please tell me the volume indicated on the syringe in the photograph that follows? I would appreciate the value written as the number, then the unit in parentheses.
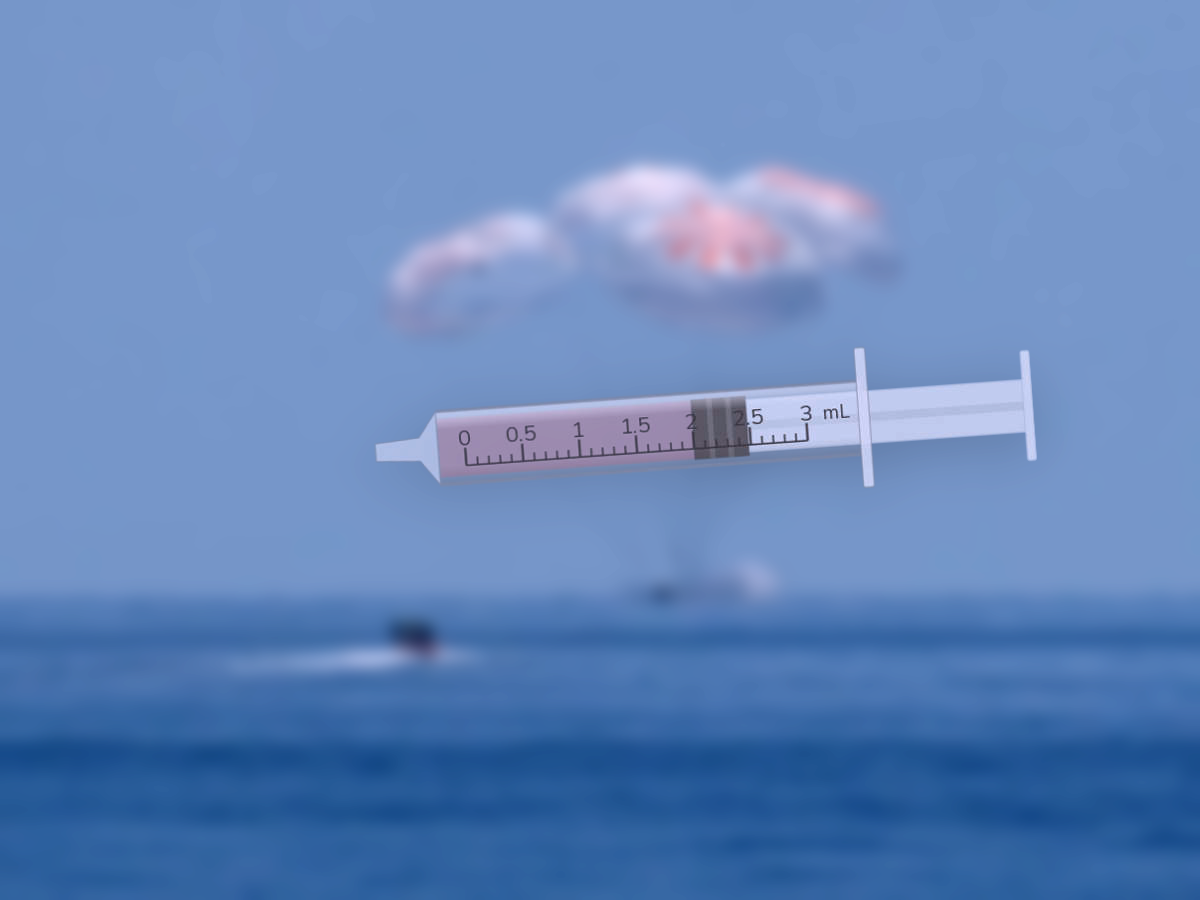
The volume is 2 (mL)
